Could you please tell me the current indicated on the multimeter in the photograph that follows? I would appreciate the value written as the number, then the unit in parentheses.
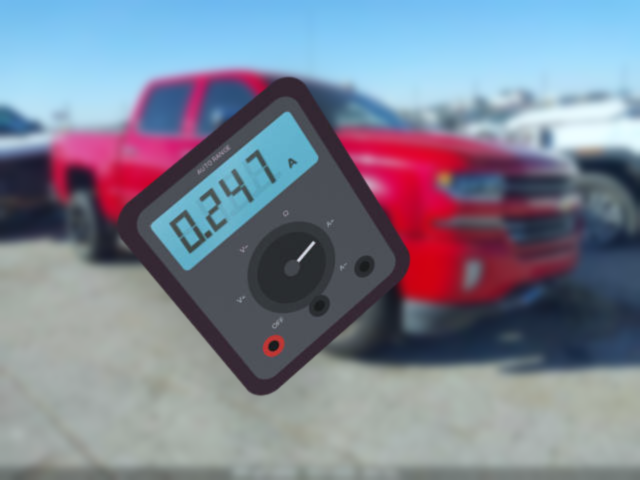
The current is 0.247 (A)
